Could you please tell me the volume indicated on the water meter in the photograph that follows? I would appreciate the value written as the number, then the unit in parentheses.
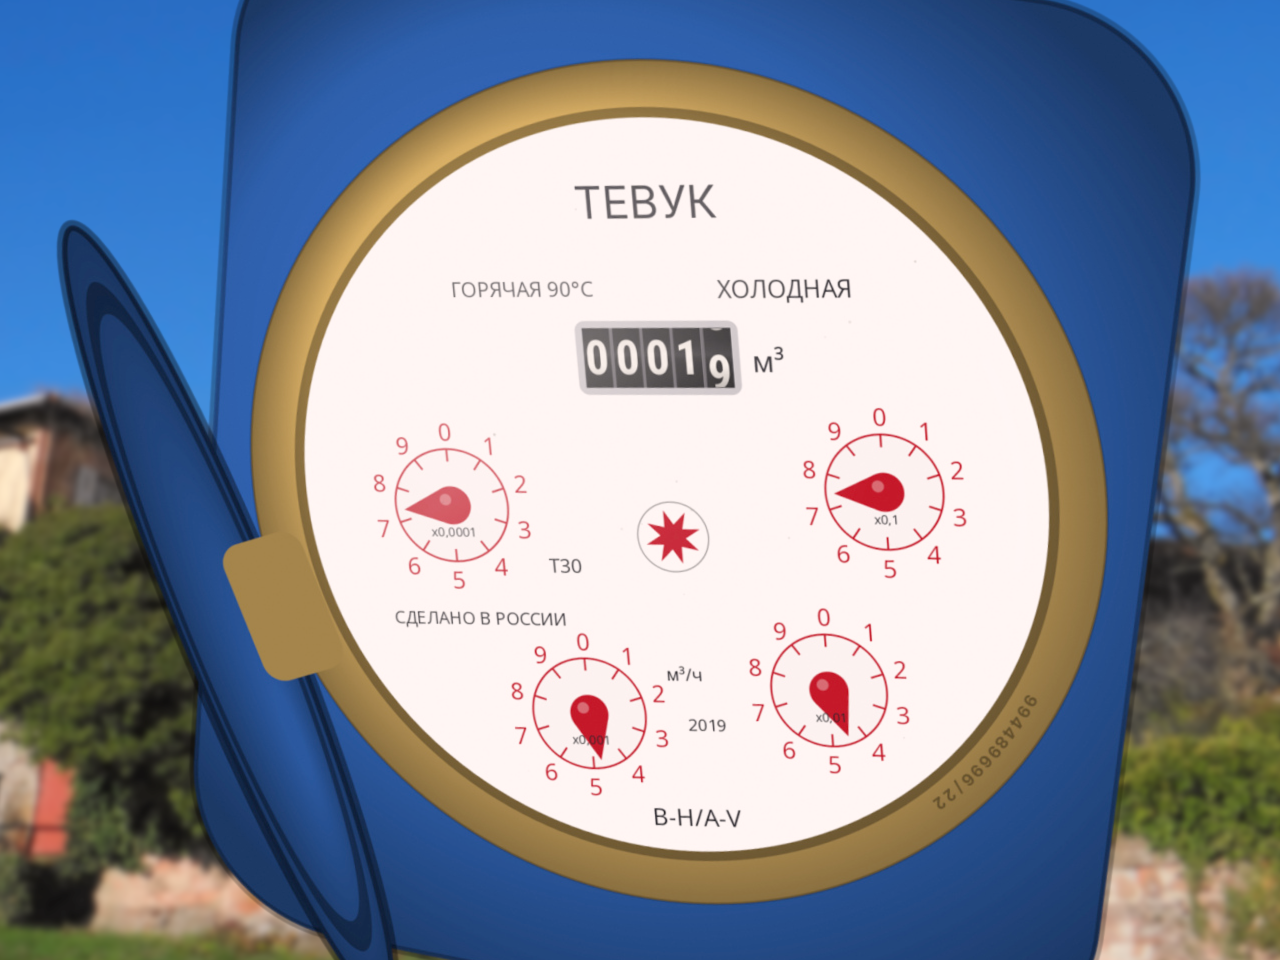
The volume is 18.7447 (m³)
